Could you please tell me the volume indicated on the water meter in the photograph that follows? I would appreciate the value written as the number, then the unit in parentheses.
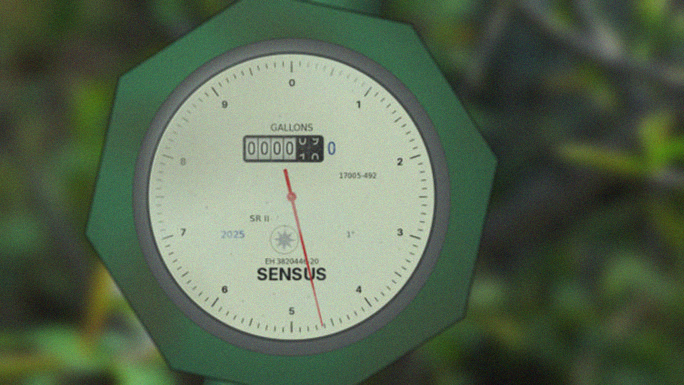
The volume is 94.6 (gal)
